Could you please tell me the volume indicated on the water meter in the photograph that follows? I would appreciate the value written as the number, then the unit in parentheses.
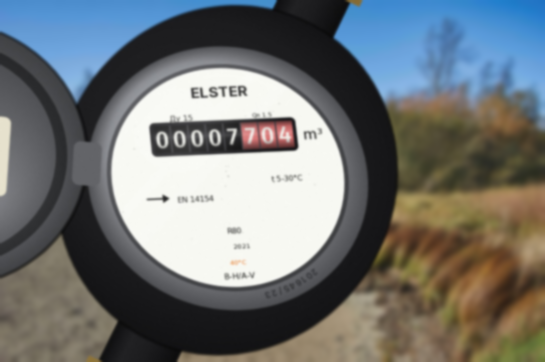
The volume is 7.704 (m³)
